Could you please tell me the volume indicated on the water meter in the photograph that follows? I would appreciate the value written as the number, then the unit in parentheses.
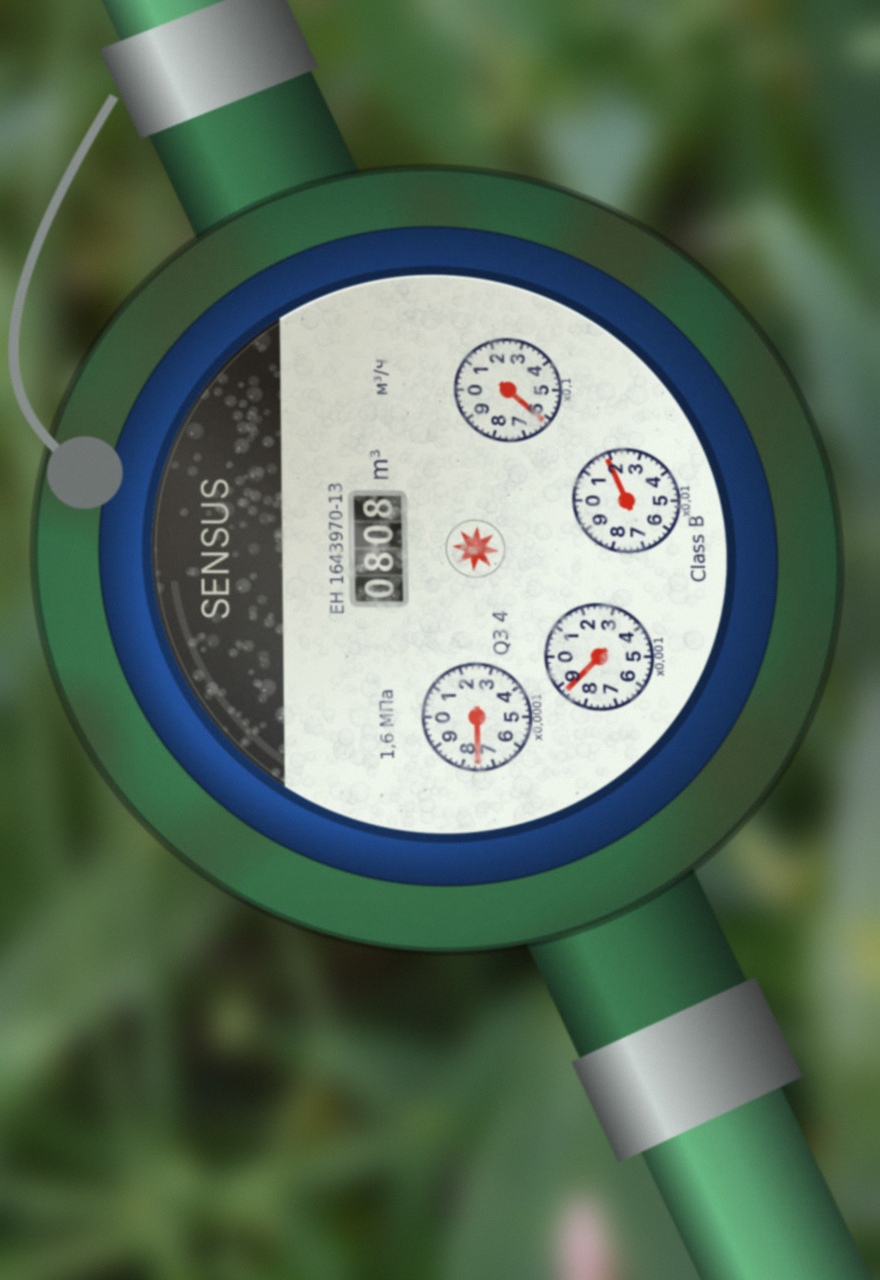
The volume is 808.6187 (m³)
